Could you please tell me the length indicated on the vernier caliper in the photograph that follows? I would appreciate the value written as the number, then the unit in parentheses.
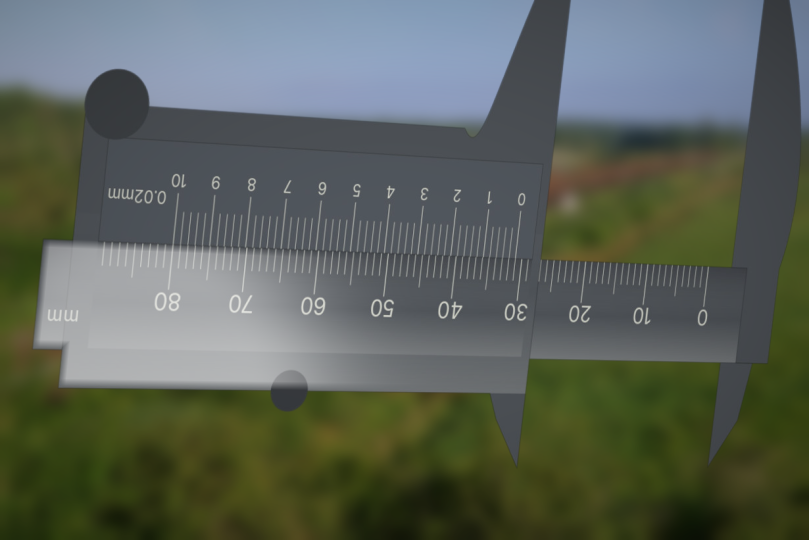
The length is 31.0 (mm)
